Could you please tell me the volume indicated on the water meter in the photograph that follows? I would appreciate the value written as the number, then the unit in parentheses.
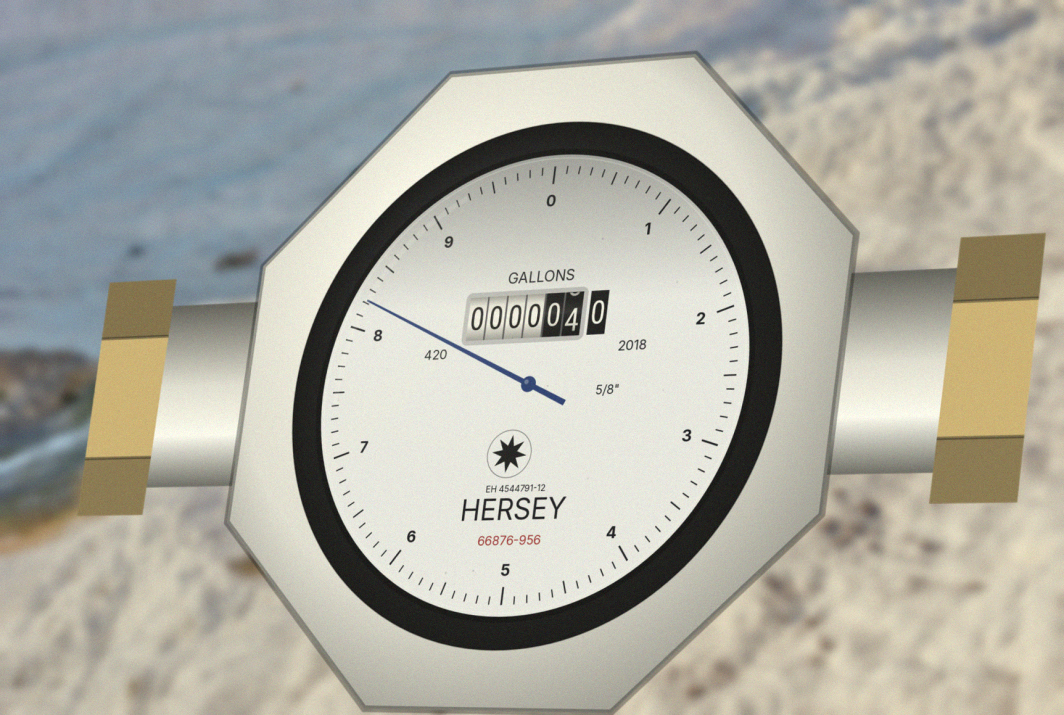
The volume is 38.2 (gal)
